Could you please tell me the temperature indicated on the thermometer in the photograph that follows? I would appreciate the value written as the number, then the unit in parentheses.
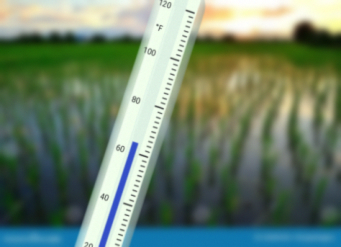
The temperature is 64 (°F)
